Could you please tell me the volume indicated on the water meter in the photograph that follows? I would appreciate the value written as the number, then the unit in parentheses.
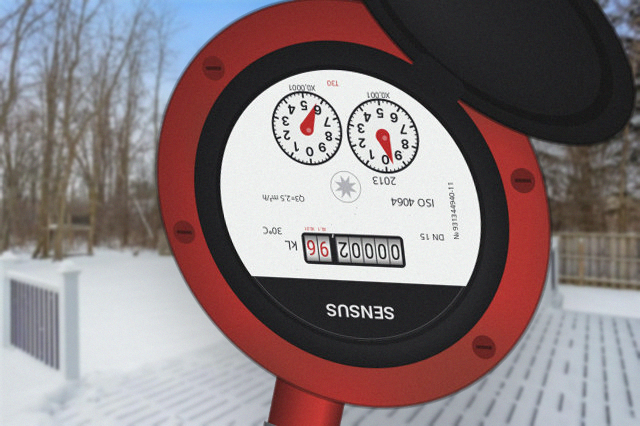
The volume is 2.9595 (kL)
